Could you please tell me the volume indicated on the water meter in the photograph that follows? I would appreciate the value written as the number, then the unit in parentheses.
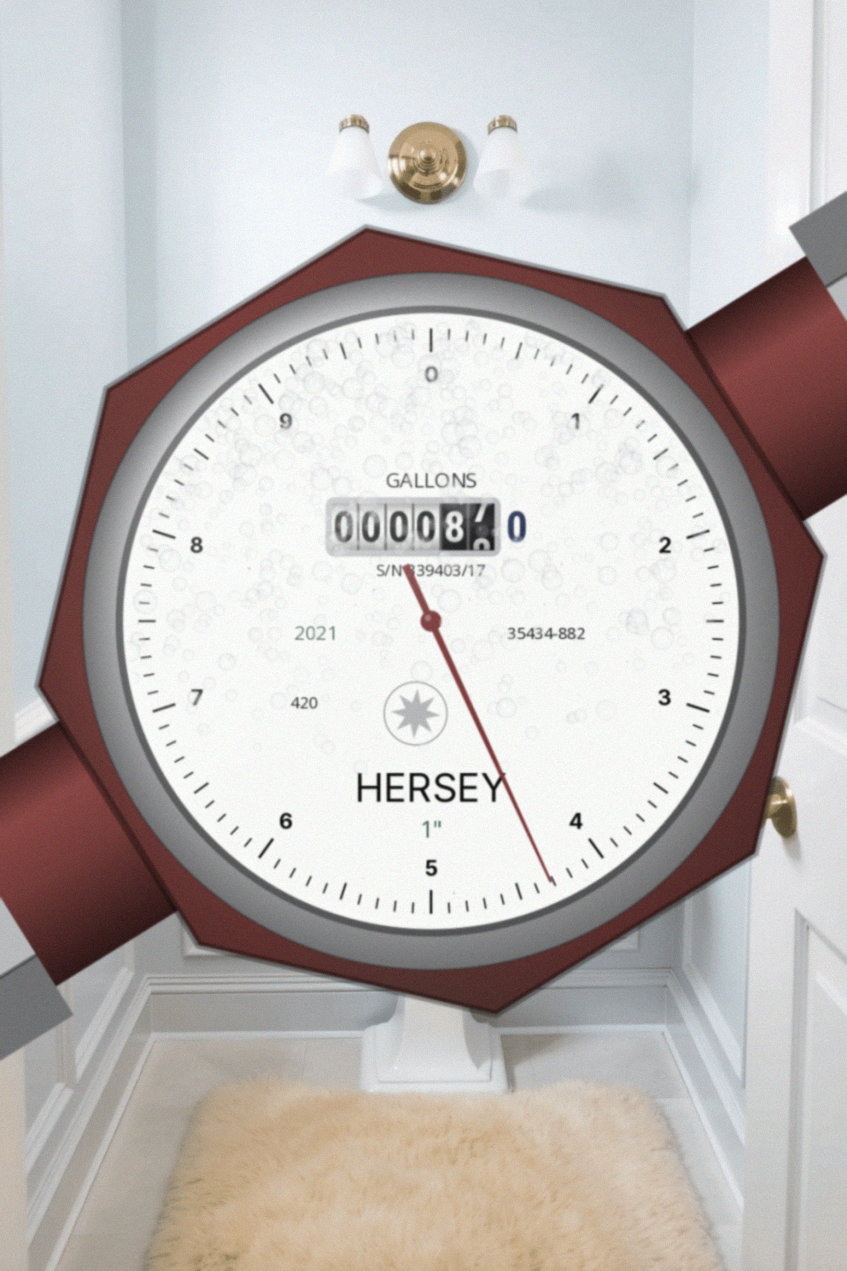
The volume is 874.3 (gal)
